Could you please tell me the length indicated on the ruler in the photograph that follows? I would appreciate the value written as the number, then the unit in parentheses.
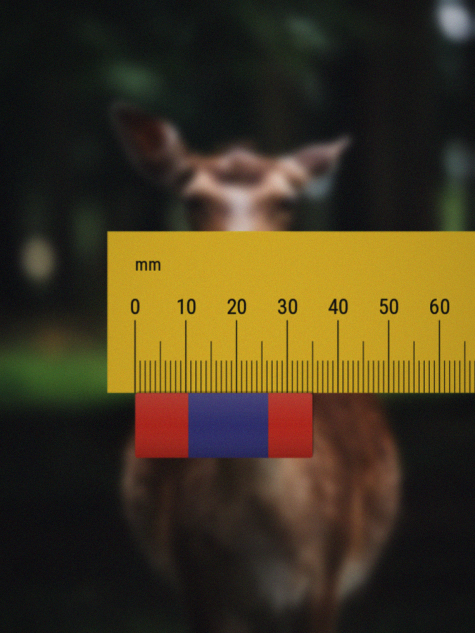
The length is 35 (mm)
